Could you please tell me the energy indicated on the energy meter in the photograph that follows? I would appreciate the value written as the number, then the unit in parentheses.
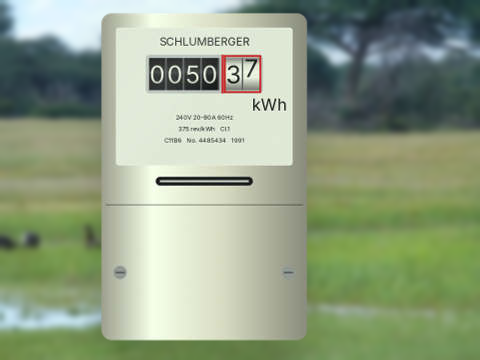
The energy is 50.37 (kWh)
